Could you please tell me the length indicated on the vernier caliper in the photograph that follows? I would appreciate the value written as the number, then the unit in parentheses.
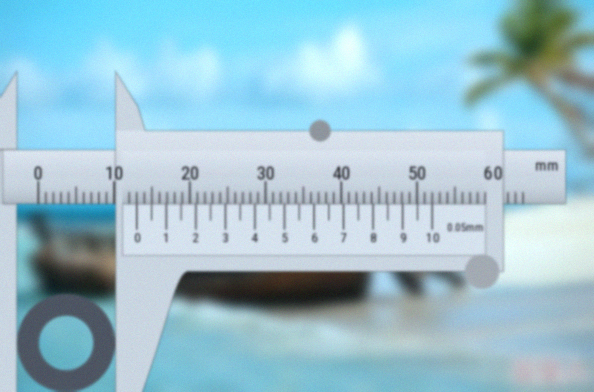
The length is 13.0 (mm)
